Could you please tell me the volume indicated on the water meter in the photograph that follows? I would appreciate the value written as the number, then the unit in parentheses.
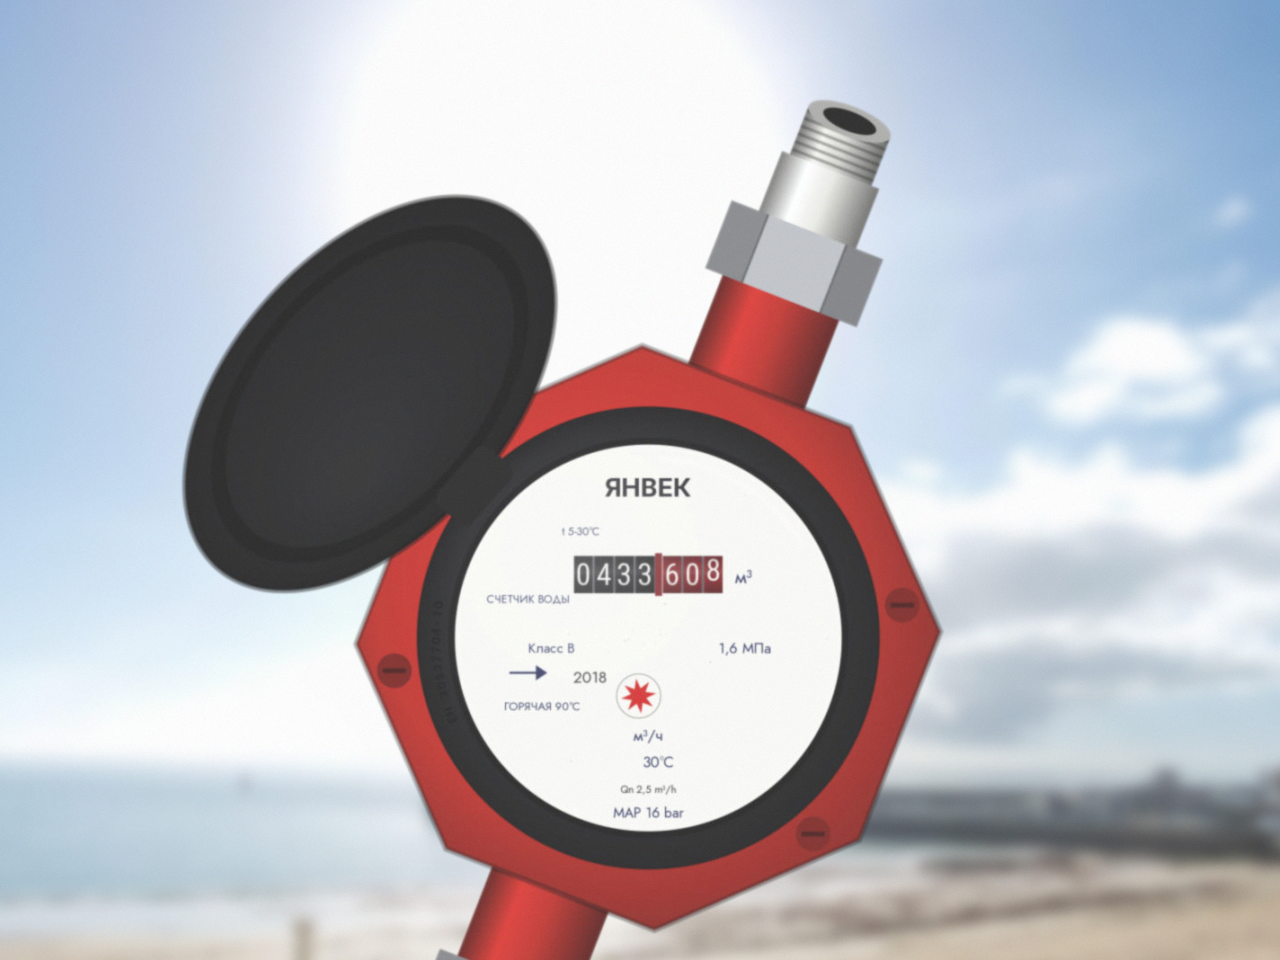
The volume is 433.608 (m³)
